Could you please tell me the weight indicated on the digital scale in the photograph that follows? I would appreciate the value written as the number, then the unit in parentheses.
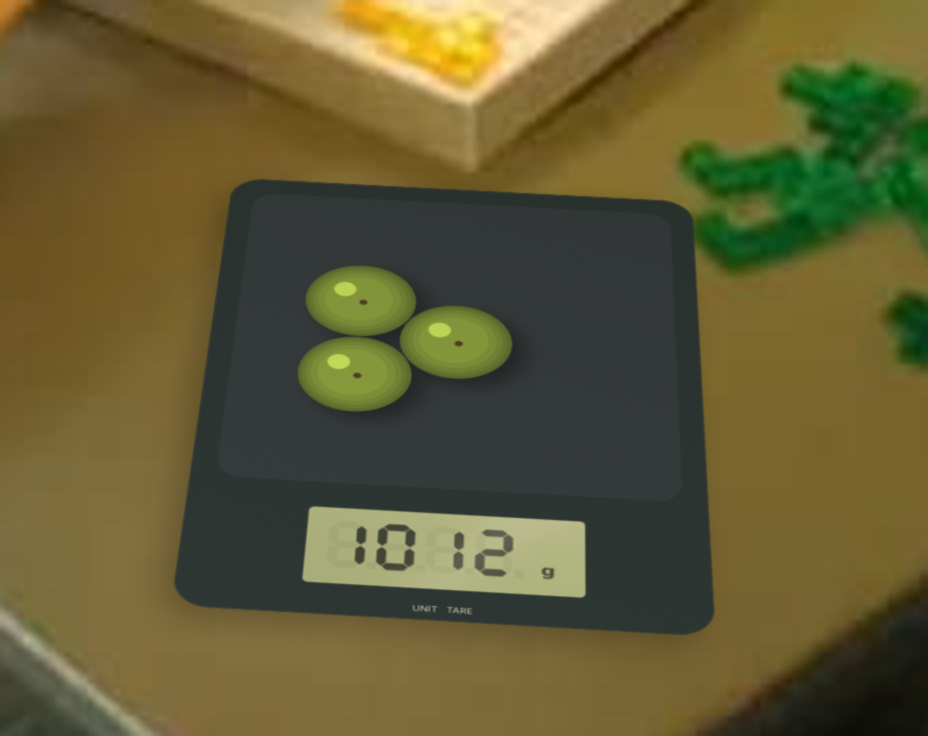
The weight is 1012 (g)
